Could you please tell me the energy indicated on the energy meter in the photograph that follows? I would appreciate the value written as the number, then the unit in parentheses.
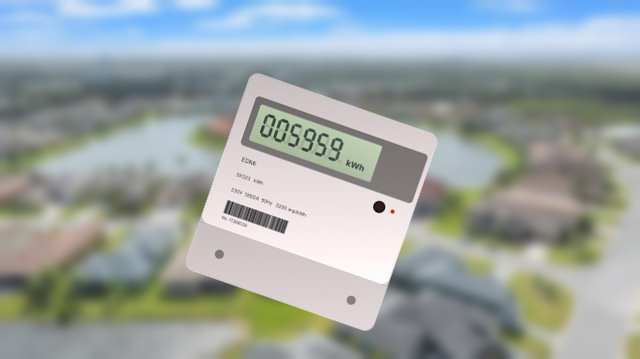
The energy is 5959 (kWh)
